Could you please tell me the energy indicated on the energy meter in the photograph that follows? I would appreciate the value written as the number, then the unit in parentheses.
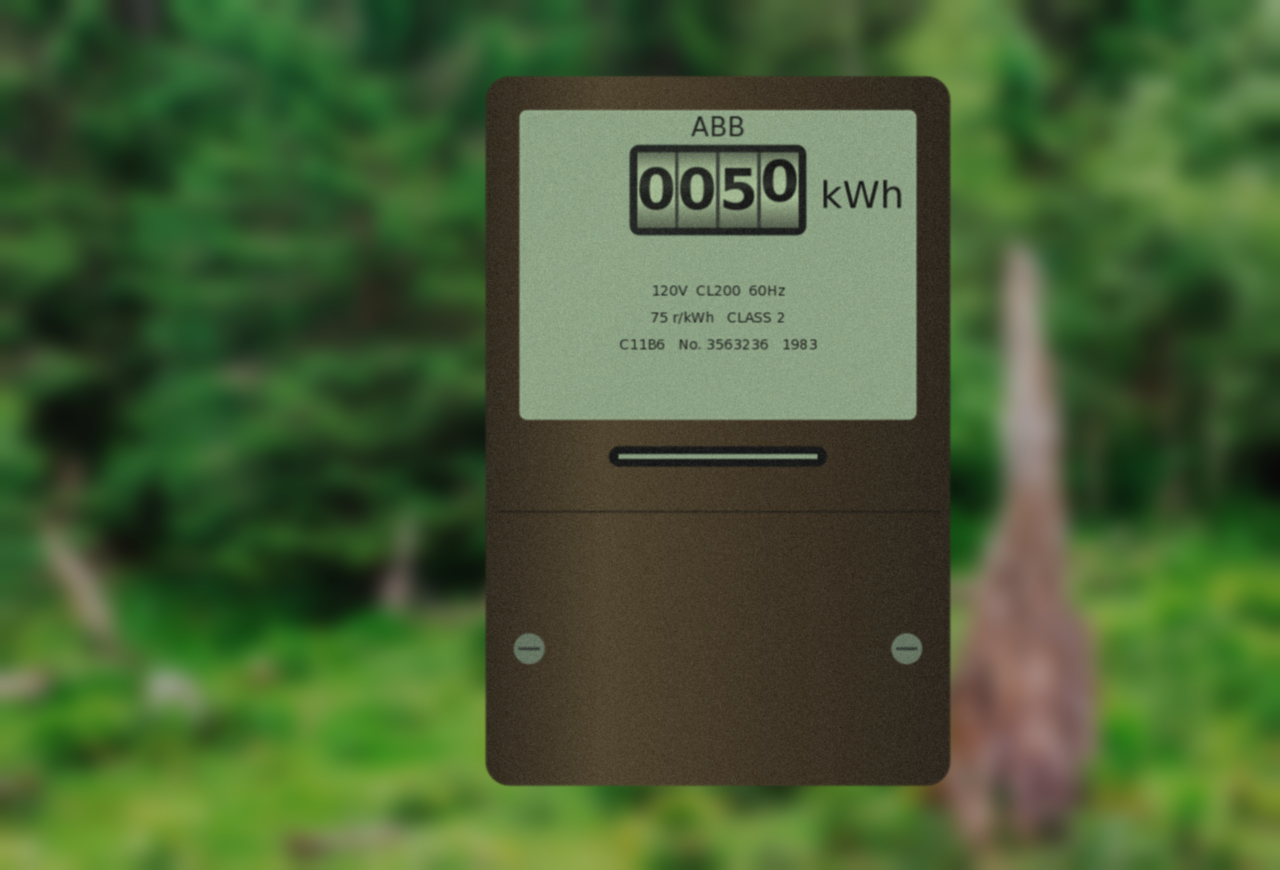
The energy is 50 (kWh)
